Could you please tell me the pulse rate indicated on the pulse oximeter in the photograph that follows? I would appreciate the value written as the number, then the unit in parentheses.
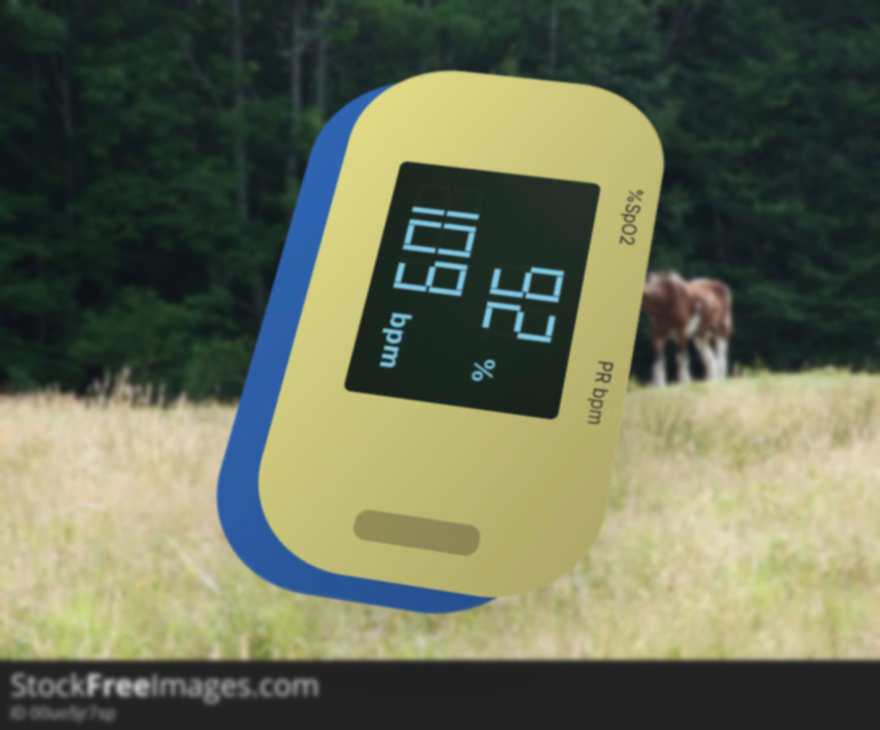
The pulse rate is 109 (bpm)
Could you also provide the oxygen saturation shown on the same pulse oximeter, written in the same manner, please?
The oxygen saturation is 92 (%)
